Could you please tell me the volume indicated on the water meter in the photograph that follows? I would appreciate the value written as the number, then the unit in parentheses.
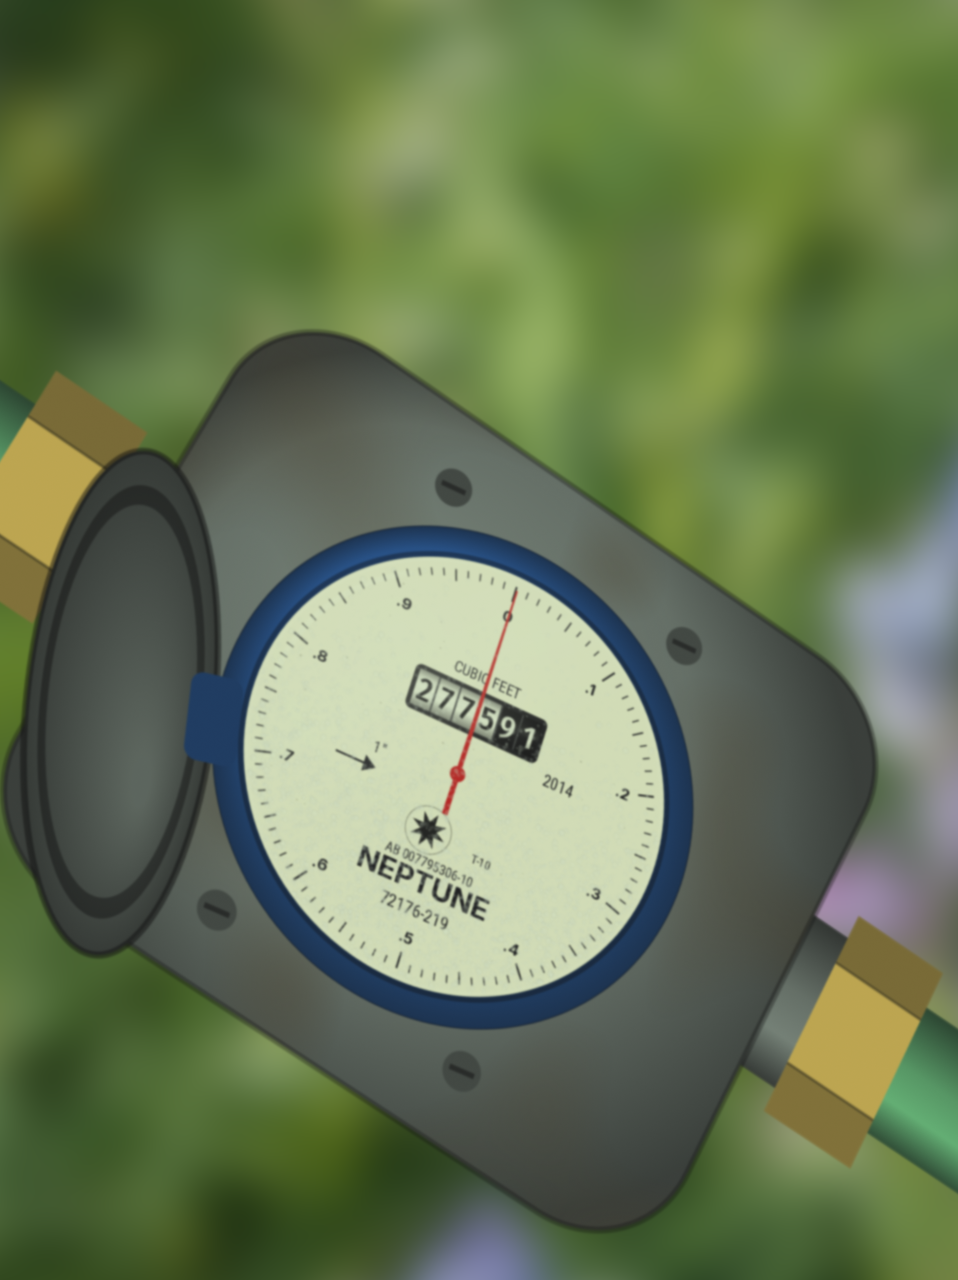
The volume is 277591.00 (ft³)
